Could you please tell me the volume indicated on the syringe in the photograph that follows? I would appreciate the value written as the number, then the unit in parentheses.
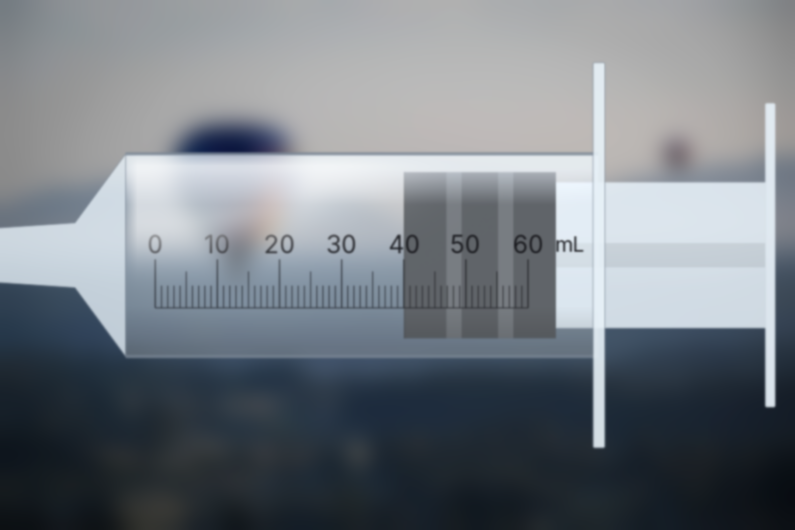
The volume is 40 (mL)
